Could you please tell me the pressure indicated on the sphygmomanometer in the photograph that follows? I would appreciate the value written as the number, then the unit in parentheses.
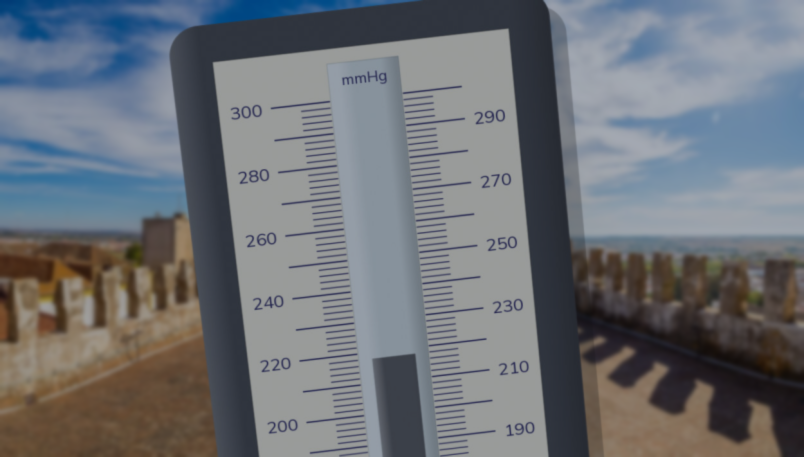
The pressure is 218 (mmHg)
